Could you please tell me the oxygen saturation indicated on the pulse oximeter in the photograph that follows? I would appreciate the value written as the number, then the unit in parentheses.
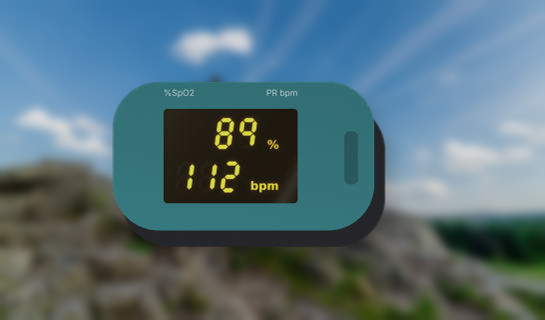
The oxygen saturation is 89 (%)
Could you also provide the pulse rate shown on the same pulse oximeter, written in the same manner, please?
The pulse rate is 112 (bpm)
